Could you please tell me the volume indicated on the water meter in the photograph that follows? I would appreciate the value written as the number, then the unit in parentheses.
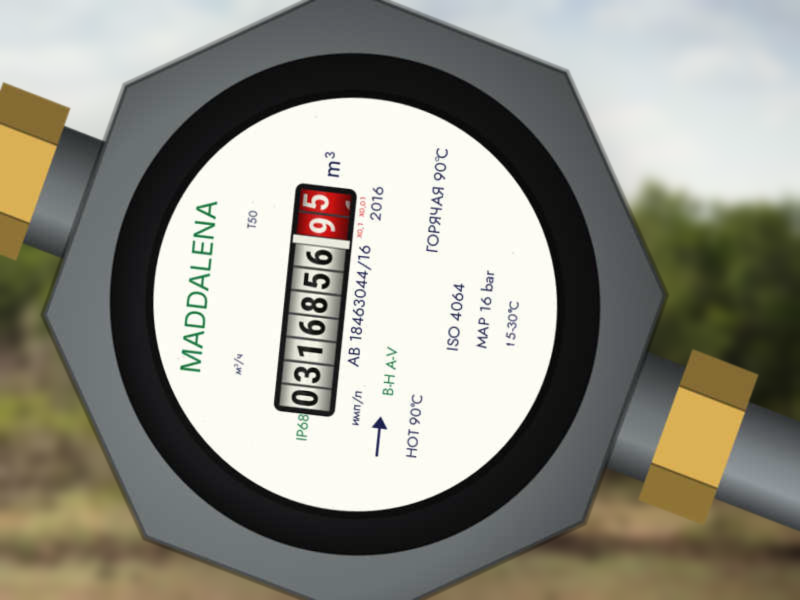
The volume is 316856.95 (m³)
